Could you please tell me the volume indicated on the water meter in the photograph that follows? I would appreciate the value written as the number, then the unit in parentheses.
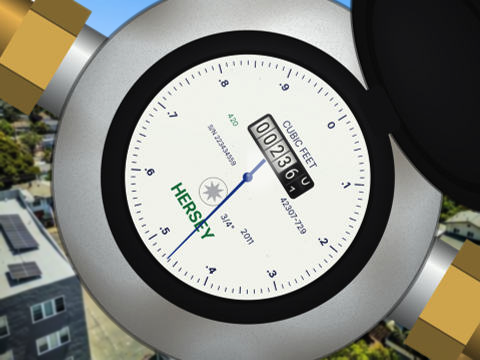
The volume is 2360.46 (ft³)
